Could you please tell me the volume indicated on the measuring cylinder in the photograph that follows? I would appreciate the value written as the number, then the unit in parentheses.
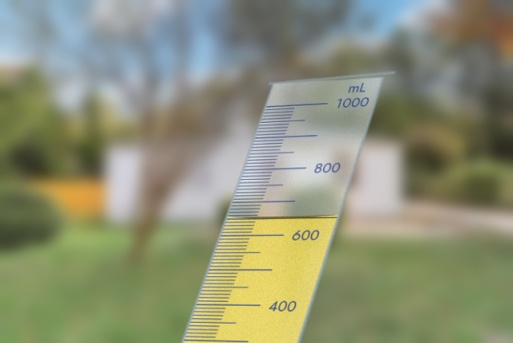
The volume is 650 (mL)
